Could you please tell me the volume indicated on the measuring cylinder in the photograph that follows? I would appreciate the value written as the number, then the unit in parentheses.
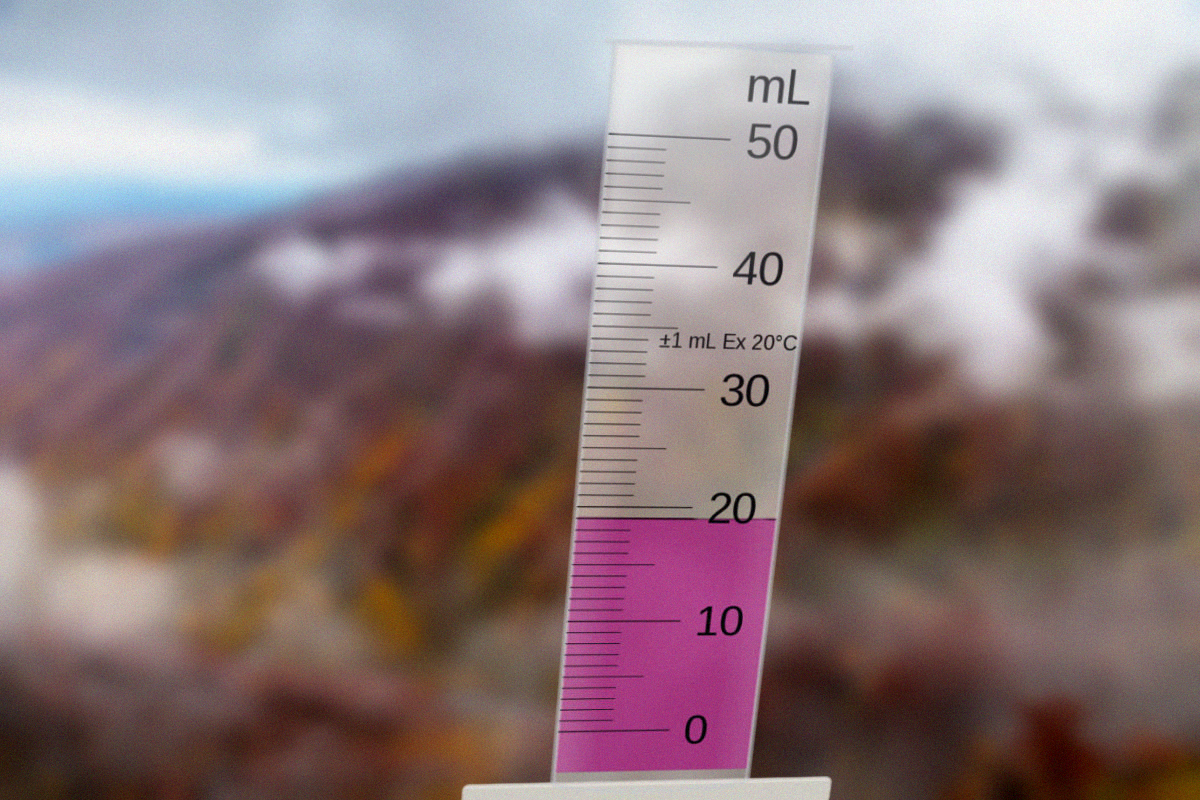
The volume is 19 (mL)
